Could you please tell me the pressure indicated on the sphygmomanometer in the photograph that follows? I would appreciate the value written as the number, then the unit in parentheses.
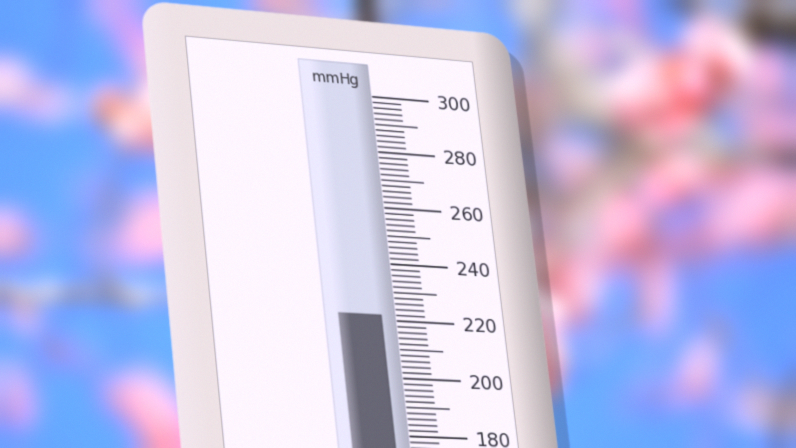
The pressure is 222 (mmHg)
